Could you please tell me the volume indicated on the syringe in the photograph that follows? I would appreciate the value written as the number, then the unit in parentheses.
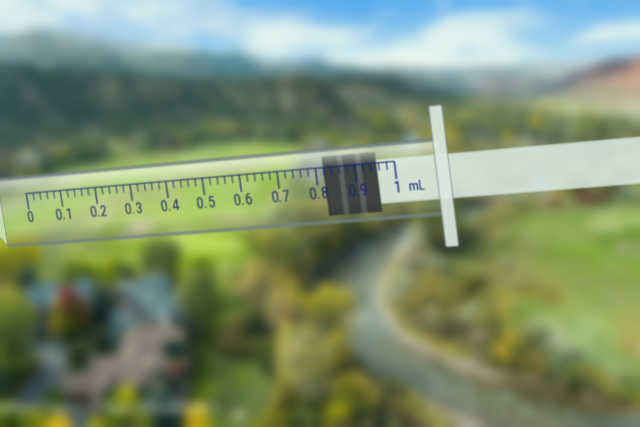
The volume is 0.82 (mL)
